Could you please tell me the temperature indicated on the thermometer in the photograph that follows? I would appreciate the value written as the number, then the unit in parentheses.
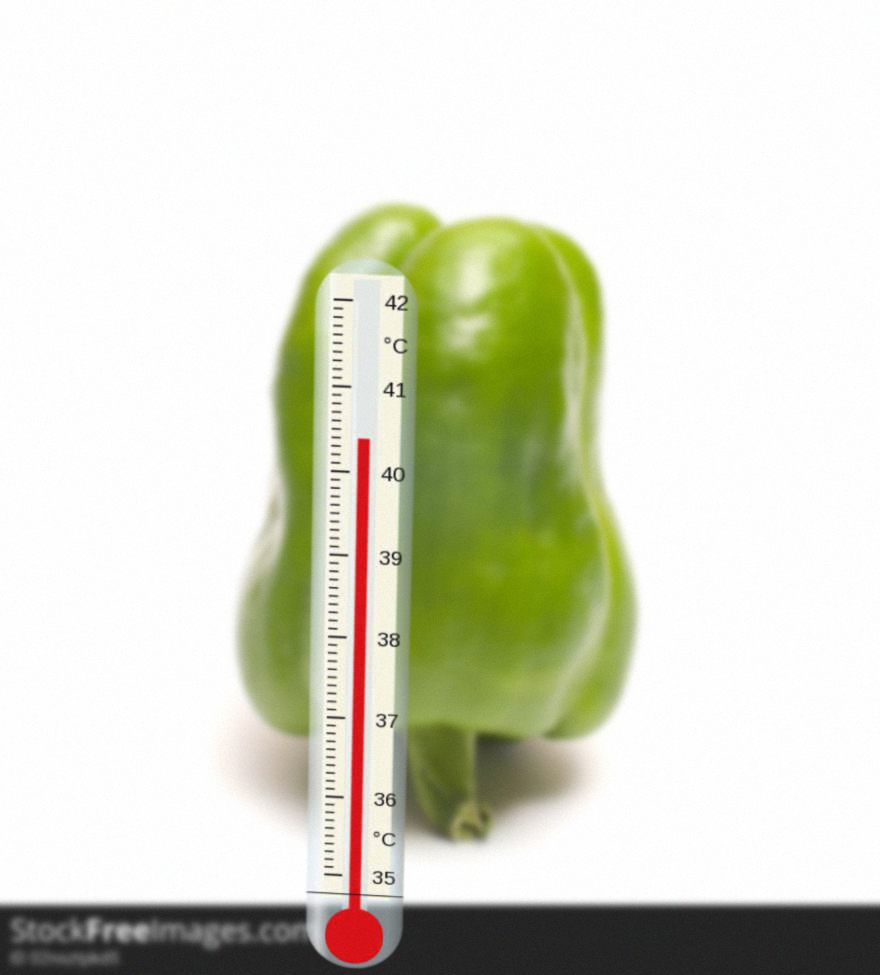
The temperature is 40.4 (°C)
